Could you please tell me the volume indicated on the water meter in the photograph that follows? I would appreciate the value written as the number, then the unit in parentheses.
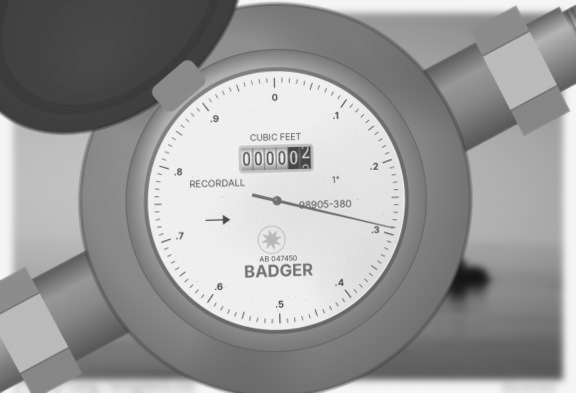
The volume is 2.29 (ft³)
